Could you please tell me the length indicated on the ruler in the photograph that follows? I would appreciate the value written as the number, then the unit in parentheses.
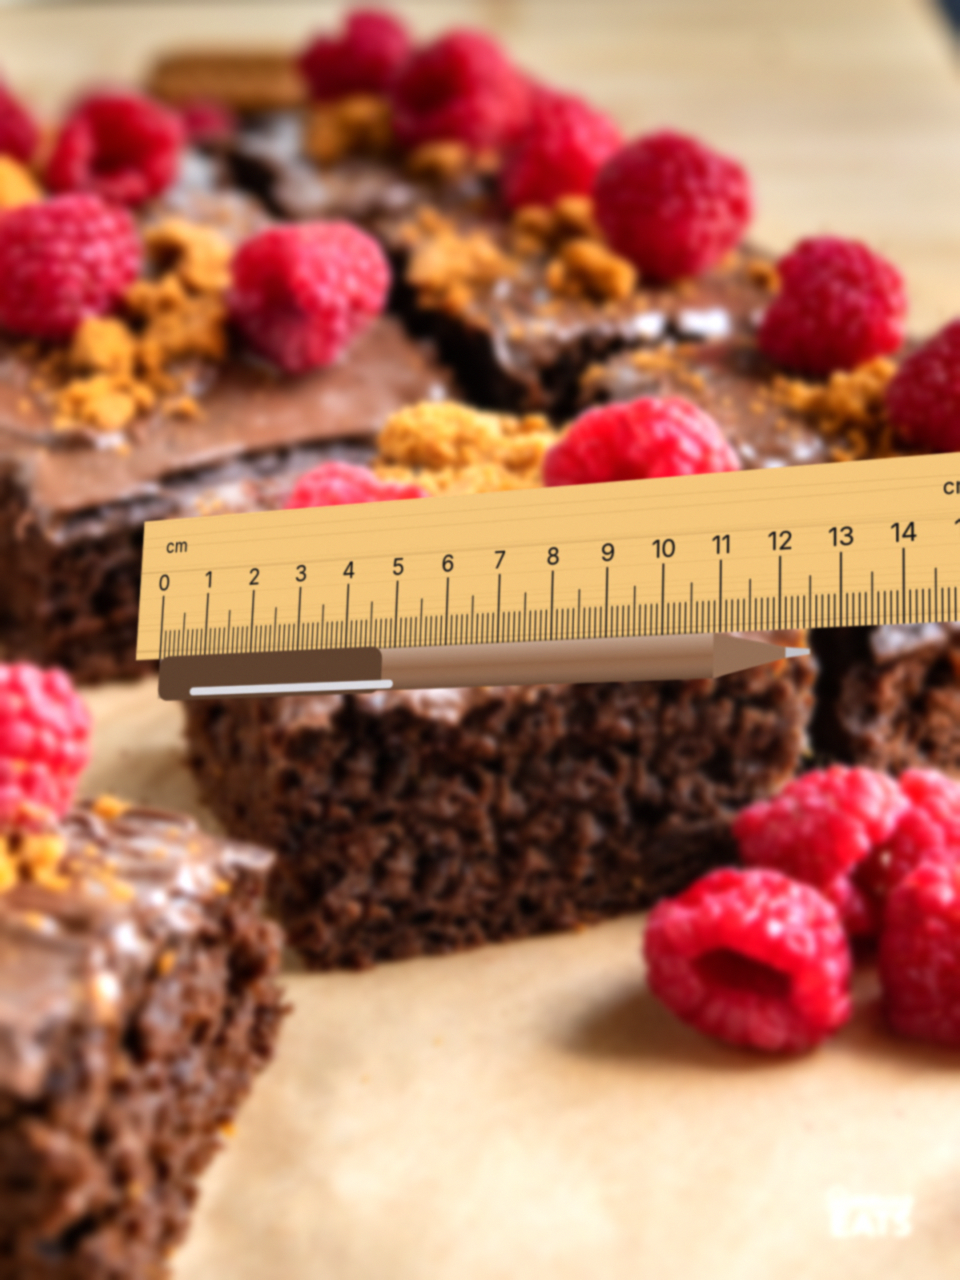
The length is 12.5 (cm)
